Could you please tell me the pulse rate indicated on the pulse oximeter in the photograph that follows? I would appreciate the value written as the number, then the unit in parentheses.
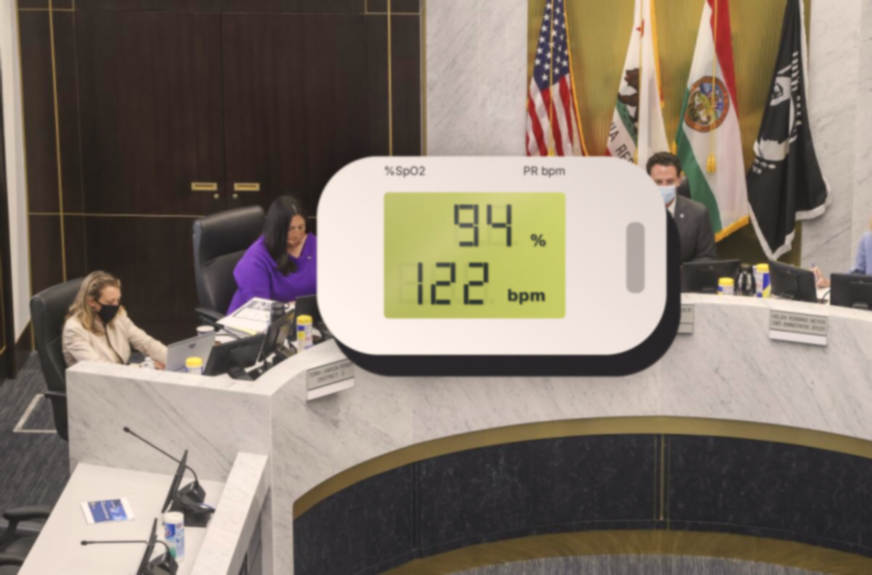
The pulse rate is 122 (bpm)
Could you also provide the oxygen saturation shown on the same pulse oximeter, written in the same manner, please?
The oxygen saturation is 94 (%)
